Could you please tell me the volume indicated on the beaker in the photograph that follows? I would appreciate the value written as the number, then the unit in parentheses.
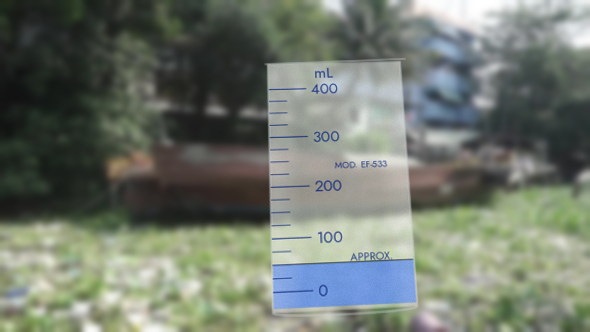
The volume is 50 (mL)
